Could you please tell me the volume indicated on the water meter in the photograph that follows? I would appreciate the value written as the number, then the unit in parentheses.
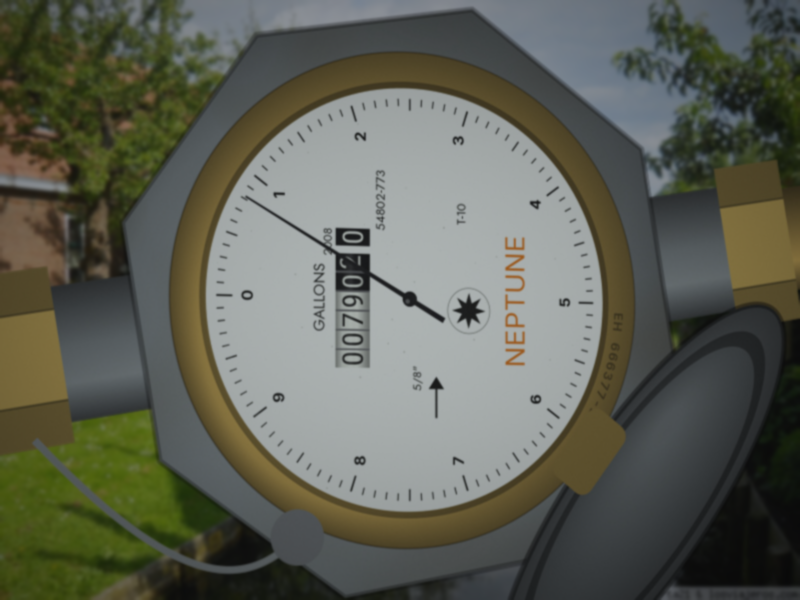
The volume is 79020.8 (gal)
